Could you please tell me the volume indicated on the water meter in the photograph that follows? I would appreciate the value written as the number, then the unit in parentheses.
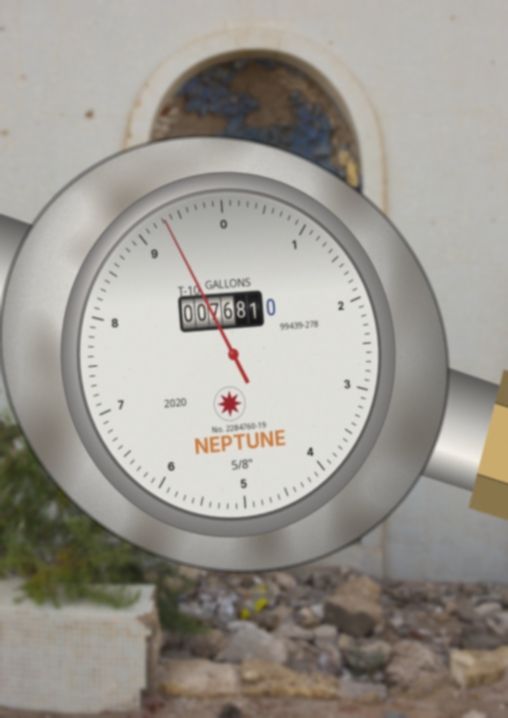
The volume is 76809.3 (gal)
